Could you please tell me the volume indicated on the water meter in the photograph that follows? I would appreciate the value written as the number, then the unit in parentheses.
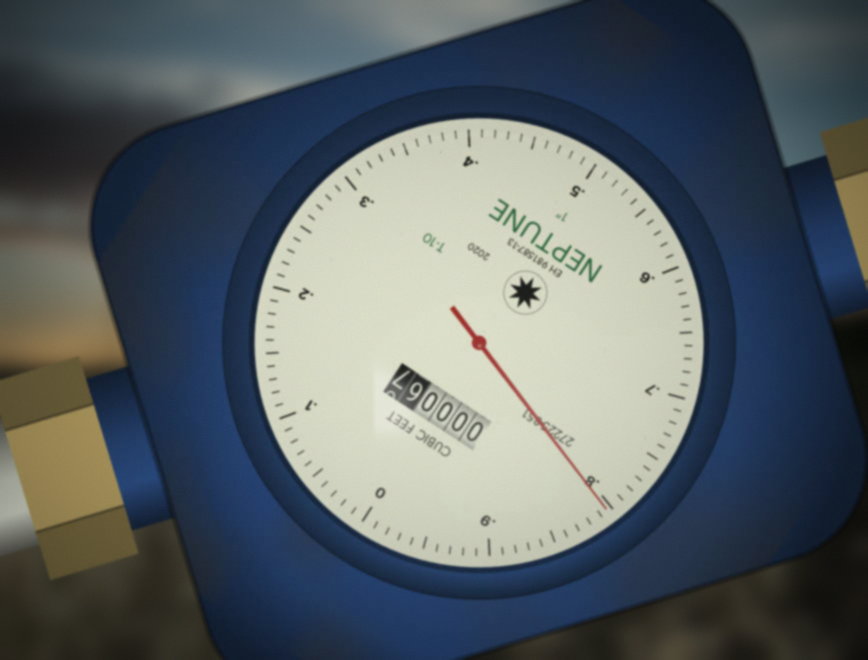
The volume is 66.80 (ft³)
